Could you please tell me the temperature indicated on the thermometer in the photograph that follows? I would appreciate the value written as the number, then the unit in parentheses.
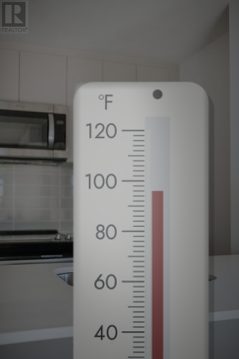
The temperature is 96 (°F)
